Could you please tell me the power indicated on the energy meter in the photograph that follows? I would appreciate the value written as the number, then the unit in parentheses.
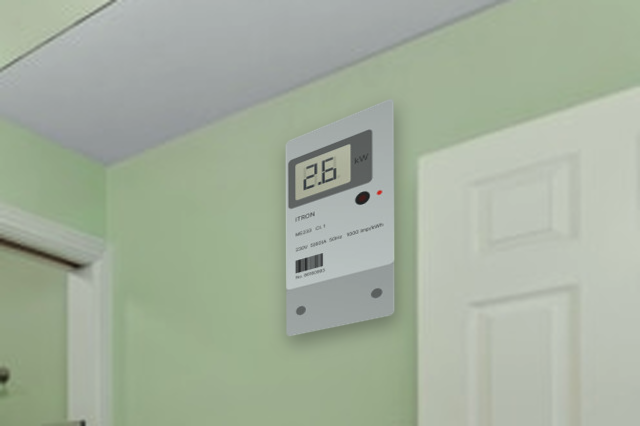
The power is 2.6 (kW)
